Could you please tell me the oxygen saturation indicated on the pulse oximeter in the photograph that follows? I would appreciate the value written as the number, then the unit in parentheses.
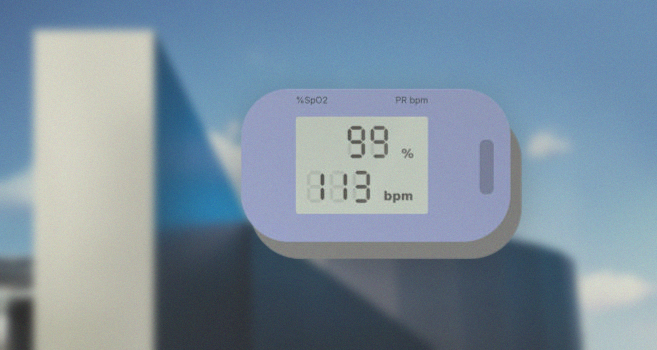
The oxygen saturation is 99 (%)
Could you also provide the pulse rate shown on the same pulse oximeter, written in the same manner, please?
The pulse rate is 113 (bpm)
